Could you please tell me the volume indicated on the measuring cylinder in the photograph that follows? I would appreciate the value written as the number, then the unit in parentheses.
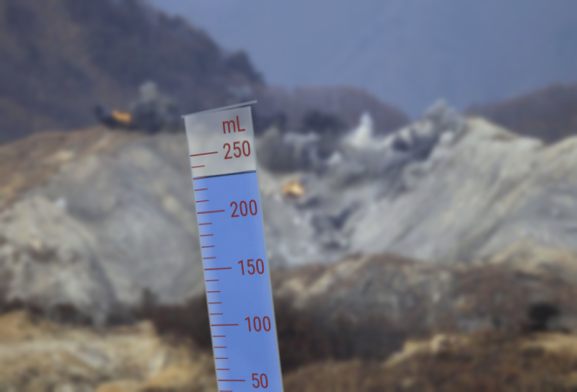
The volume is 230 (mL)
